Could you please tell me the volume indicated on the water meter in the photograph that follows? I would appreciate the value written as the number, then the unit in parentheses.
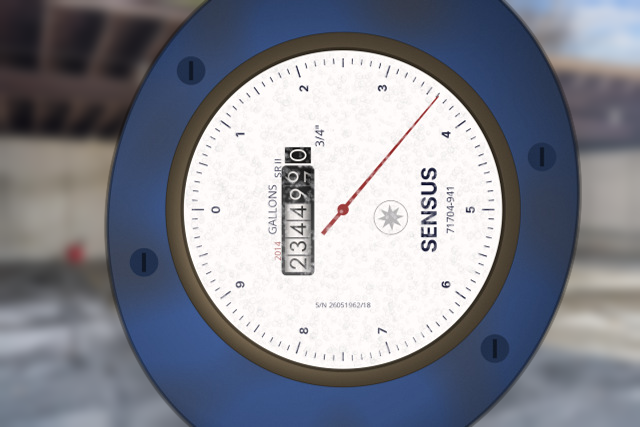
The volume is 2344963.6 (gal)
